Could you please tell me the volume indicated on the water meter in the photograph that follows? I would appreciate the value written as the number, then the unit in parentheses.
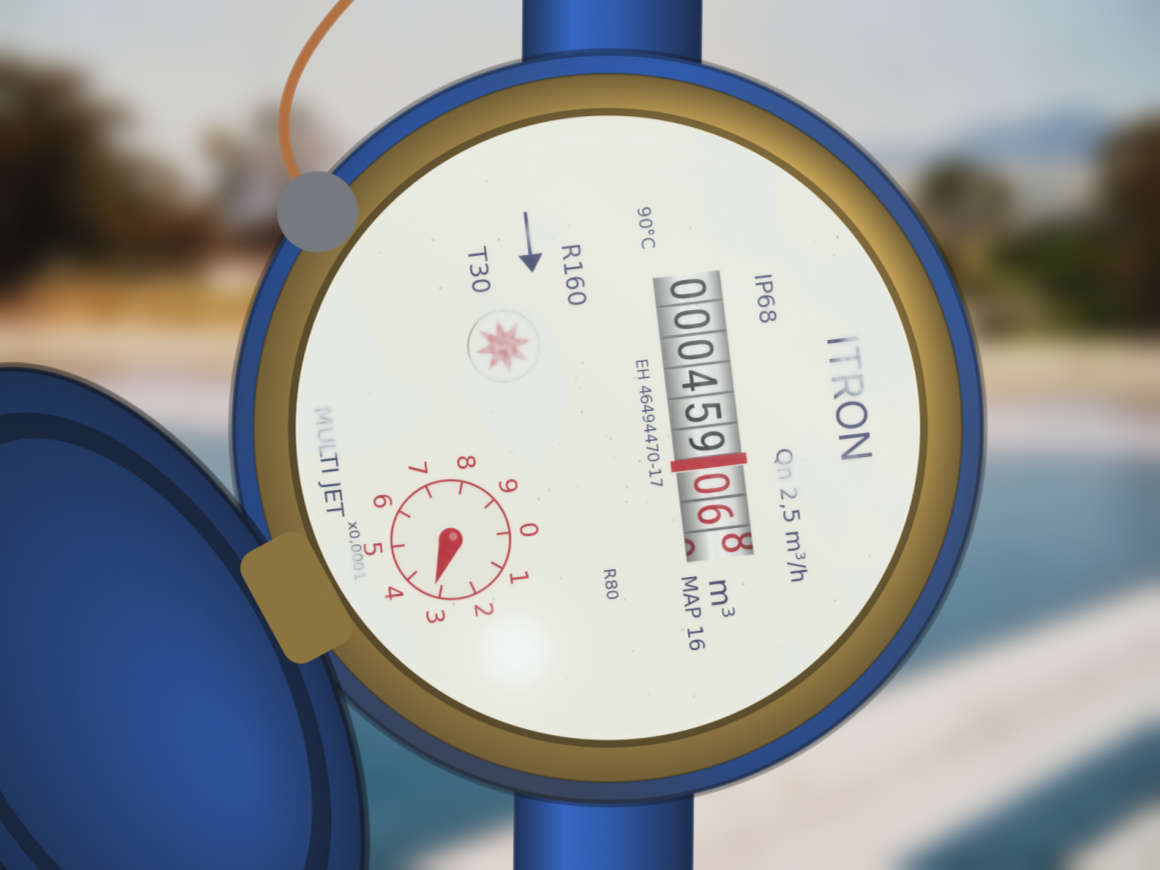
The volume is 459.0683 (m³)
